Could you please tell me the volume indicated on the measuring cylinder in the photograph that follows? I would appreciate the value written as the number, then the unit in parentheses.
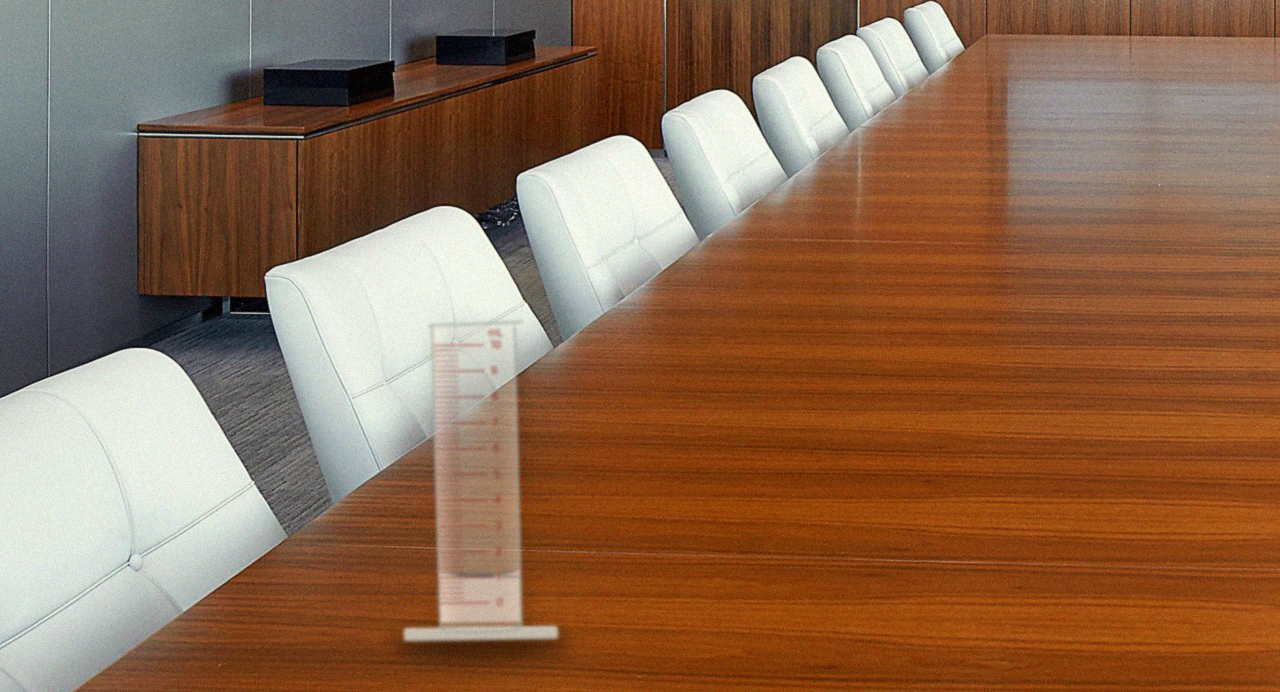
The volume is 1 (mL)
